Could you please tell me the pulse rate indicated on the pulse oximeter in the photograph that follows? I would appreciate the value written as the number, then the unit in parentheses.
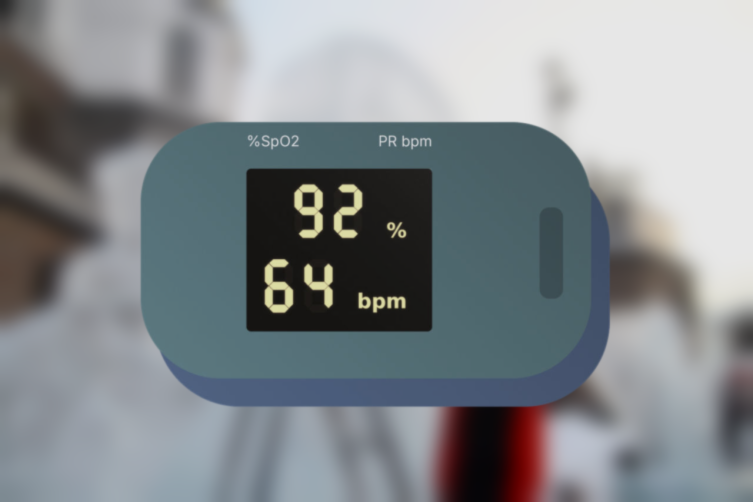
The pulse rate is 64 (bpm)
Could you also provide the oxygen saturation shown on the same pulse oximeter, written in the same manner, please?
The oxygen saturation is 92 (%)
